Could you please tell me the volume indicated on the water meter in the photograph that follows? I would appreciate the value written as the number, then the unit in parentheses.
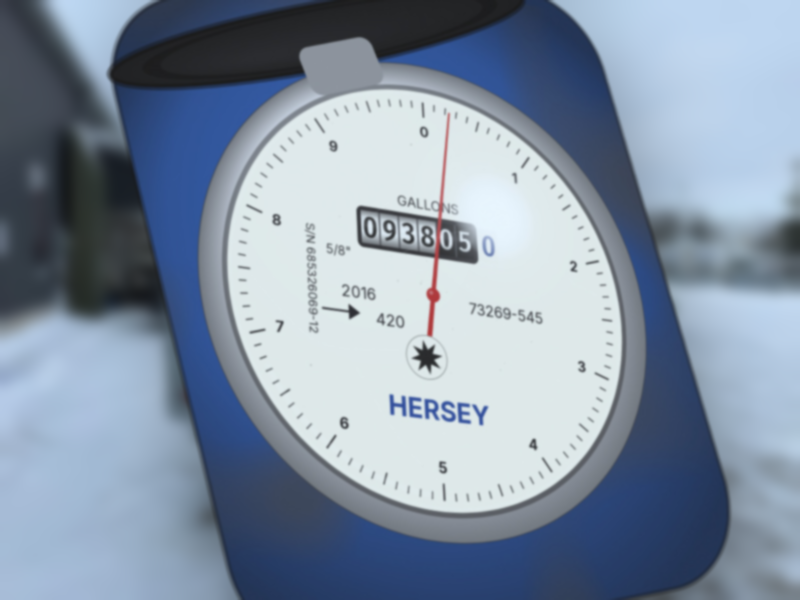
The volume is 938050.2 (gal)
